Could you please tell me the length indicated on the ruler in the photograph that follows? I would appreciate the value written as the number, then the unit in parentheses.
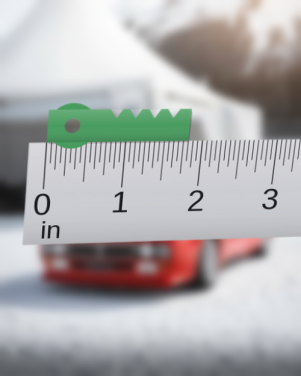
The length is 1.8125 (in)
